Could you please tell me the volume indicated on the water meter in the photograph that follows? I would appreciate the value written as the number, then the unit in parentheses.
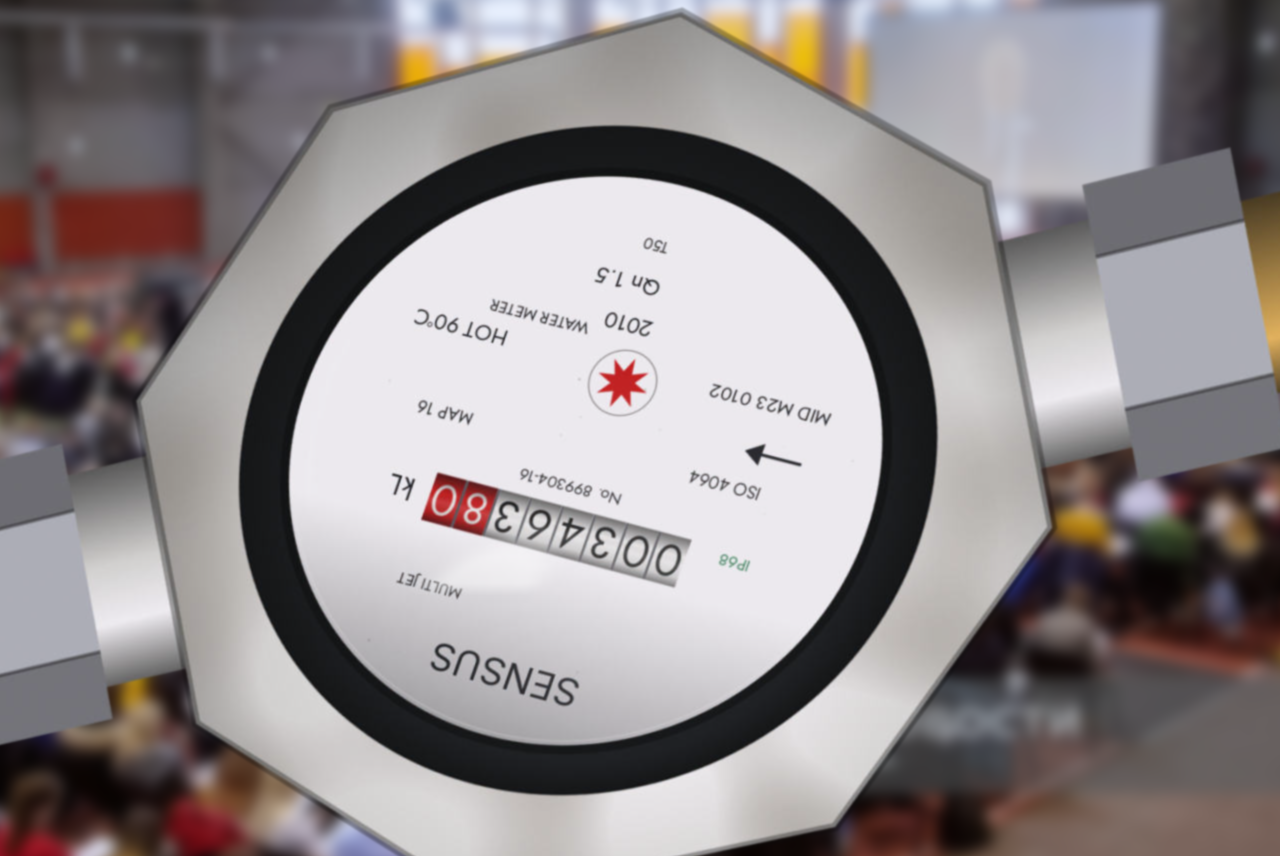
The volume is 3463.80 (kL)
